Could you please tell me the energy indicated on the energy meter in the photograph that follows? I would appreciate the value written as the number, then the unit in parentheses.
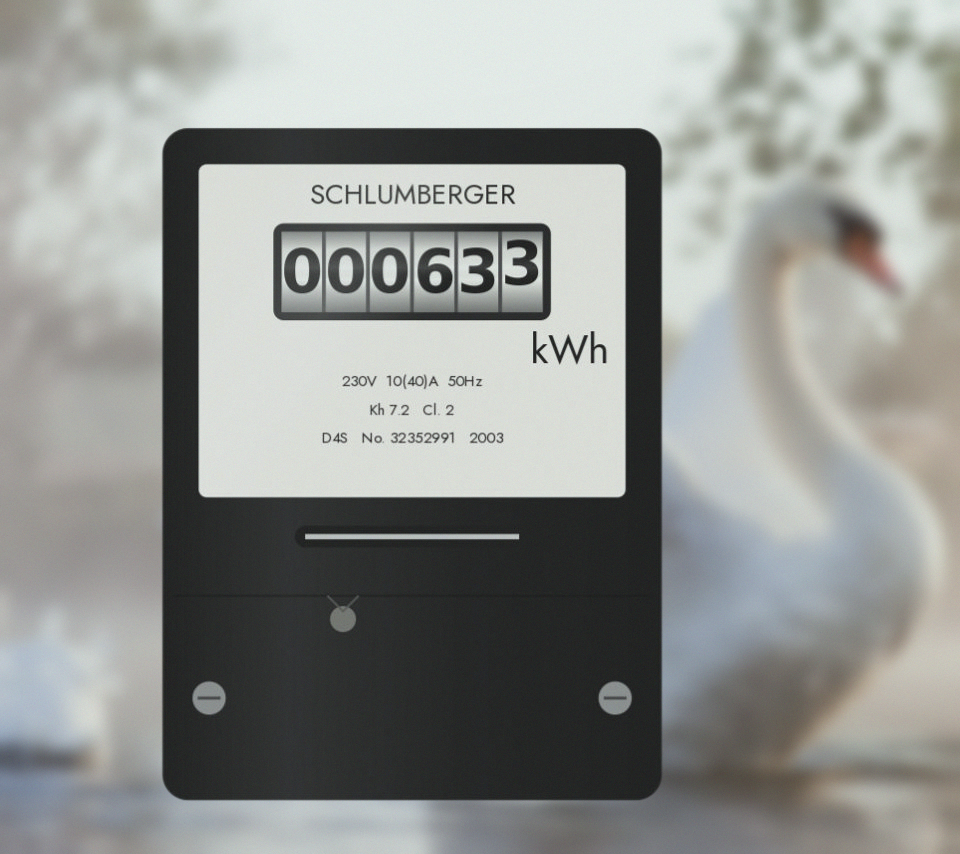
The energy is 633 (kWh)
